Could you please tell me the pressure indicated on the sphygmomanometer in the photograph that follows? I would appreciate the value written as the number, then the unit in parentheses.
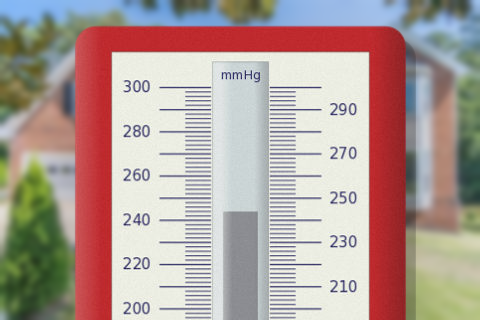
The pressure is 244 (mmHg)
